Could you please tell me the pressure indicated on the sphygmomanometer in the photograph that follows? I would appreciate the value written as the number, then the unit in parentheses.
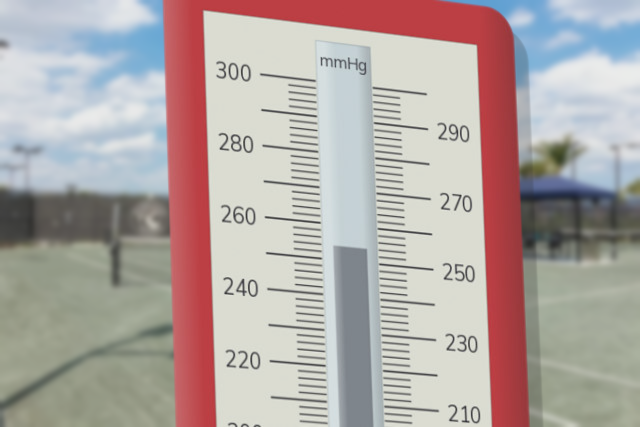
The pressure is 254 (mmHg)
